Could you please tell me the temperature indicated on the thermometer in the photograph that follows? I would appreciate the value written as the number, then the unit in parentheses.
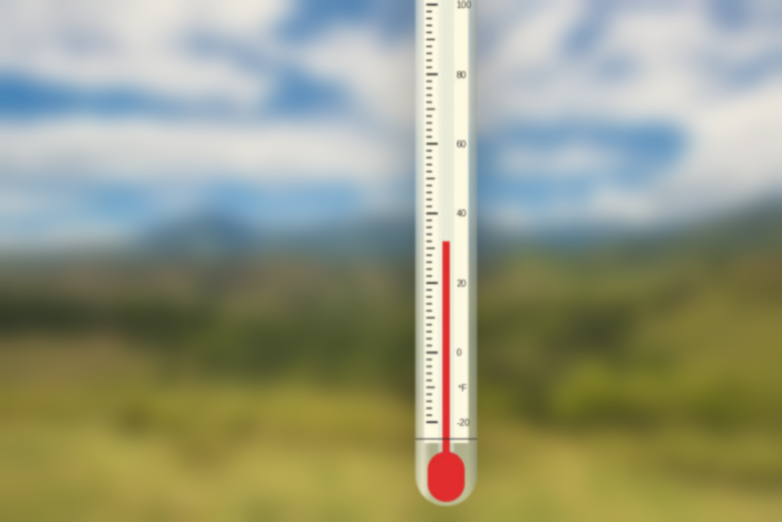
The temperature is 32 (°F)
